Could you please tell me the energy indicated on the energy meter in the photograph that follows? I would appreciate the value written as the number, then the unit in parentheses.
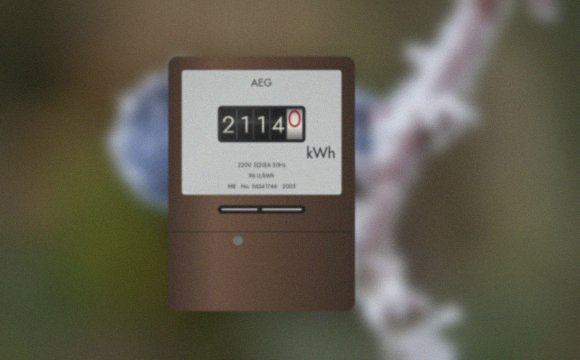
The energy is 2114.0 (kWh)
